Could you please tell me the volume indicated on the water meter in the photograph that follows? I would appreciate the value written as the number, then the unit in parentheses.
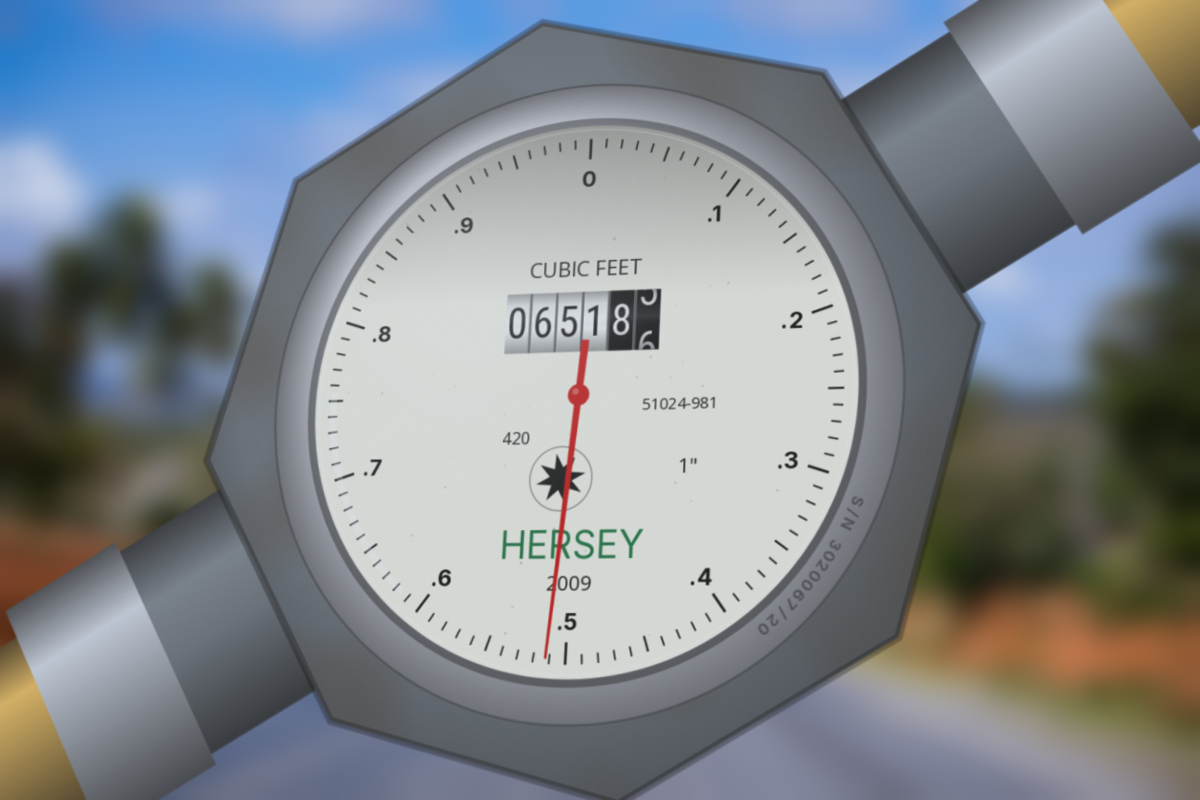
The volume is 65185.51 (ft³)
